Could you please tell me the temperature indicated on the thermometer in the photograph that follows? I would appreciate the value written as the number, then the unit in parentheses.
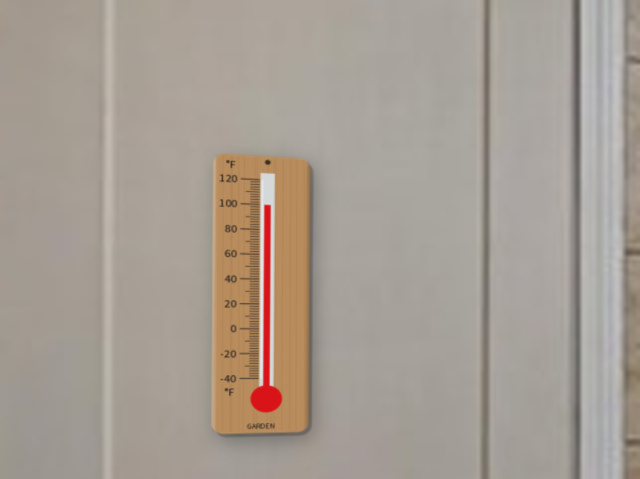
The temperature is 100 (°F)
